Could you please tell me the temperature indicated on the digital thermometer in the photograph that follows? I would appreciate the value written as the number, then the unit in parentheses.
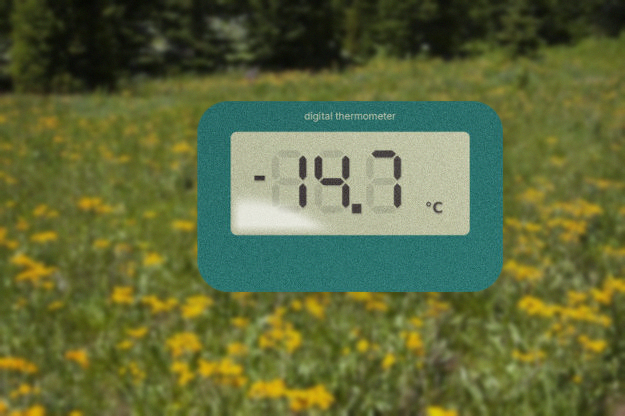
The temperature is -14.7 (°C)
